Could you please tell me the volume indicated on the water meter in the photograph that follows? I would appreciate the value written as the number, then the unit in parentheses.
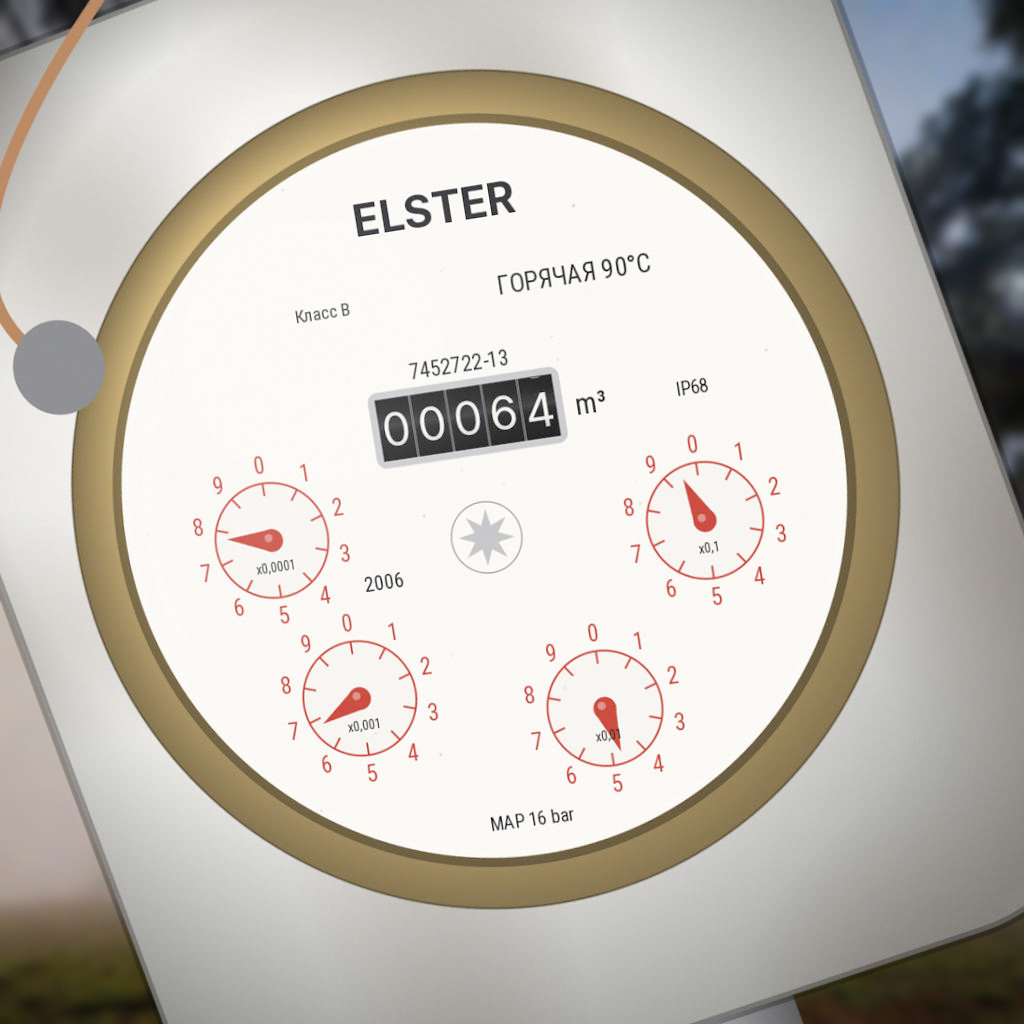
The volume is 63.9467 (m³)
